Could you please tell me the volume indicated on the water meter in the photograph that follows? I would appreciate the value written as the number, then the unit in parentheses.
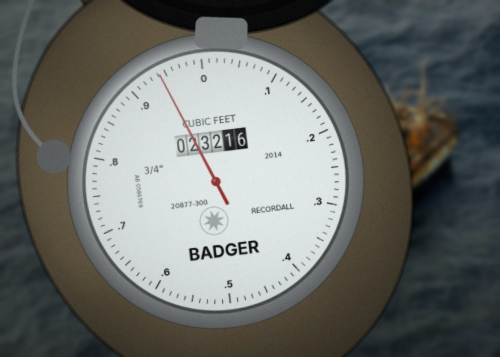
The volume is 23215.94 (ft³)
